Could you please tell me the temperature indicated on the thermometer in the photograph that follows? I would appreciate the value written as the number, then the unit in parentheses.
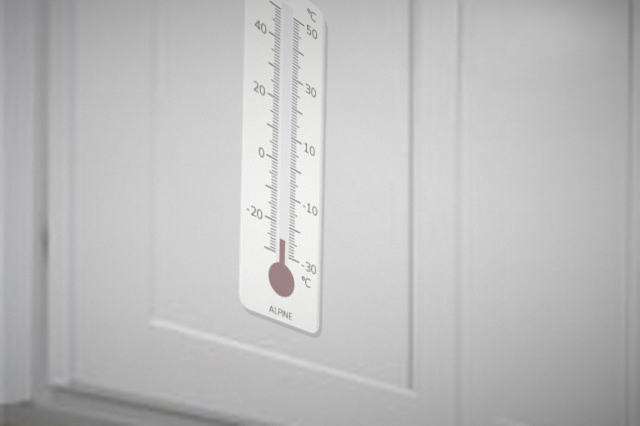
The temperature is -25 (°C)
